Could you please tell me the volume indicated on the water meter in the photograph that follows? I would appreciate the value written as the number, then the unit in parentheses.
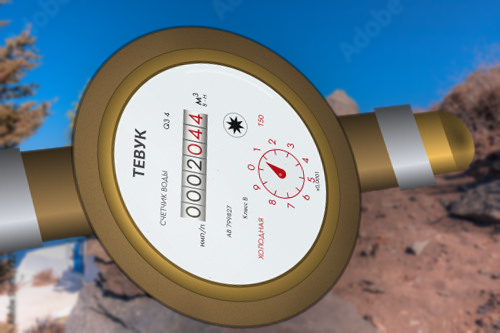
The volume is 2.0440 (m³)
